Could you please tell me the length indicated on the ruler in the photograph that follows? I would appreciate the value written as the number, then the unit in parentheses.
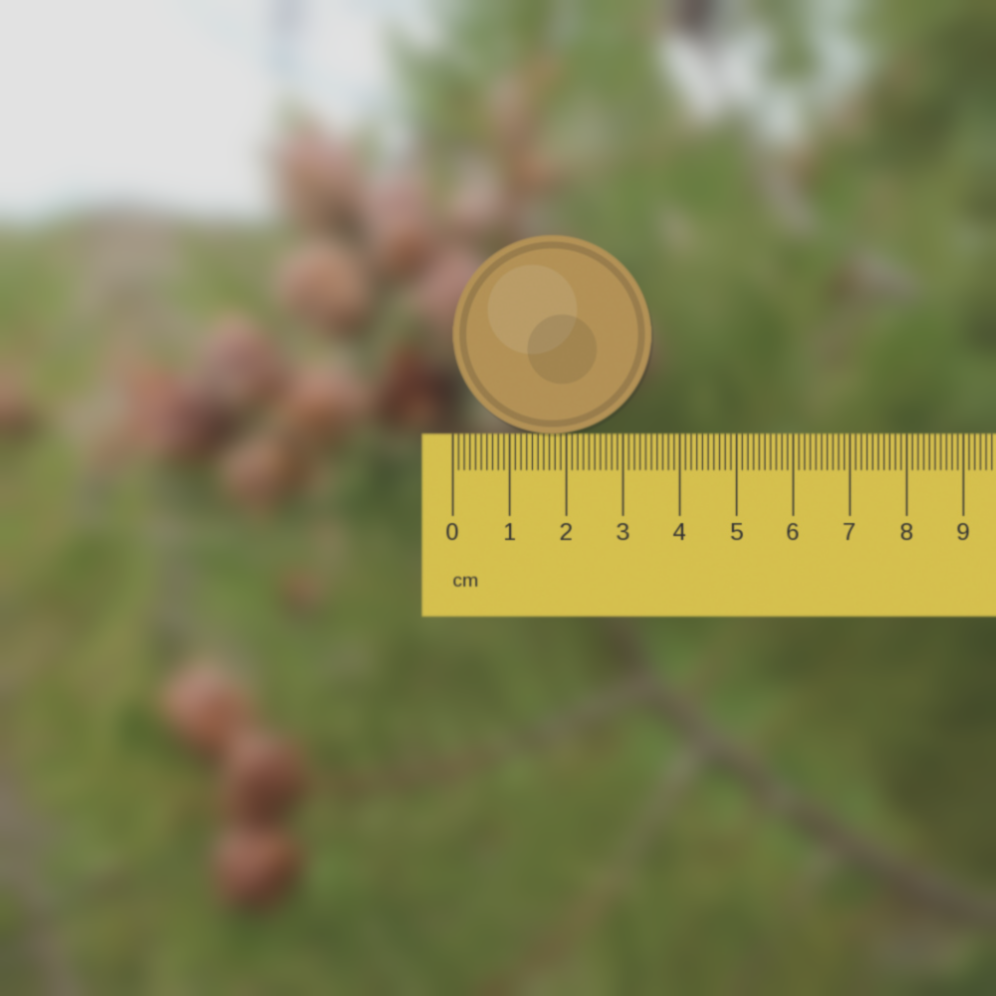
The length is 3.5 (cm)
